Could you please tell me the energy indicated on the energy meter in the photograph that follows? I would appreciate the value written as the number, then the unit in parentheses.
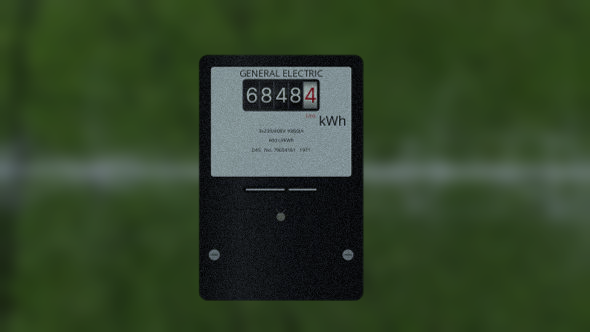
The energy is 6848.4 (kWh)
